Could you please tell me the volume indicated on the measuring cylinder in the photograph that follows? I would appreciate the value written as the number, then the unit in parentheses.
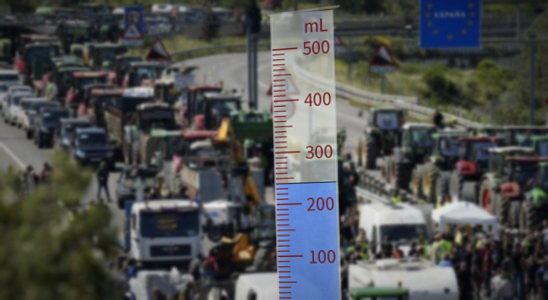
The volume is 240 (mL)
